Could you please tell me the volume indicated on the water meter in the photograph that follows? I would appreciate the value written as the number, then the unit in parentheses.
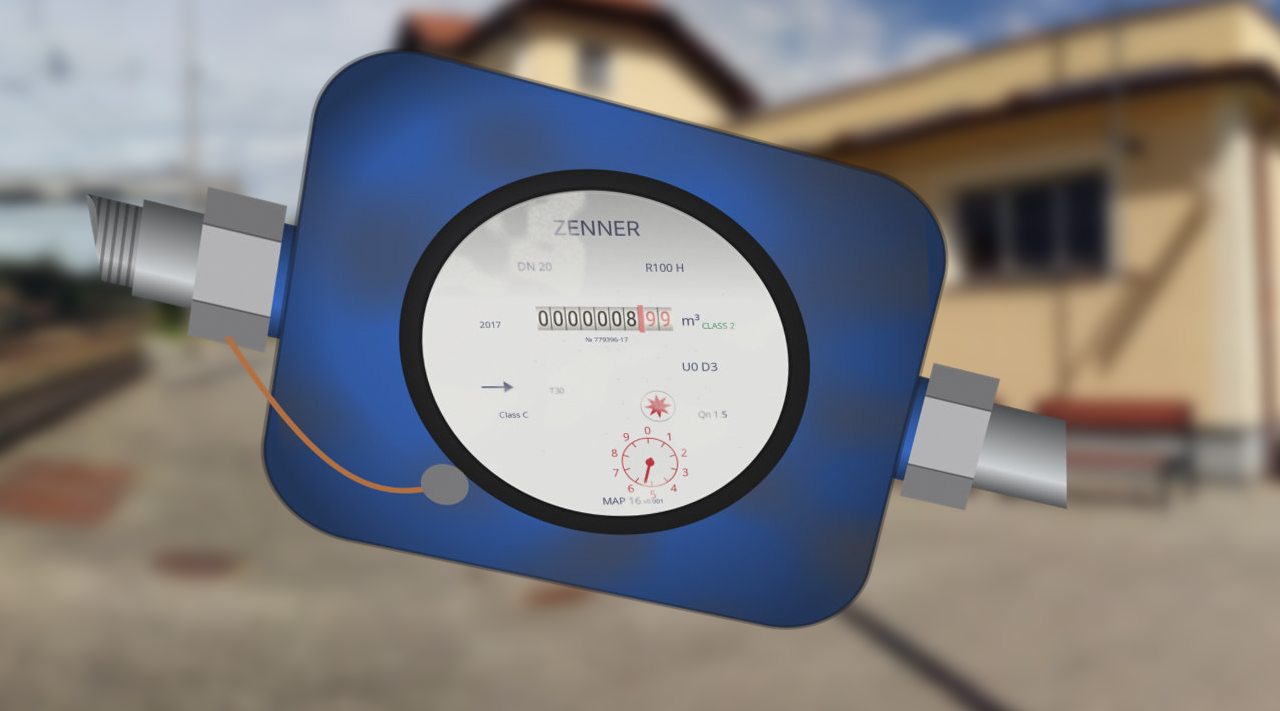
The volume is 8.995 (m³)
